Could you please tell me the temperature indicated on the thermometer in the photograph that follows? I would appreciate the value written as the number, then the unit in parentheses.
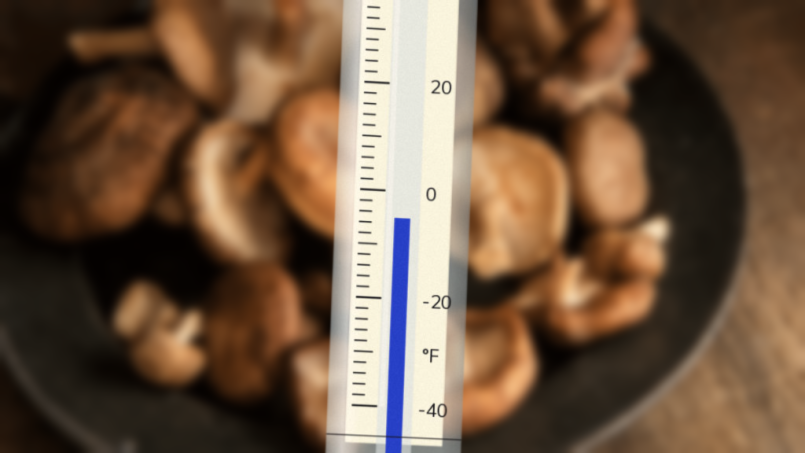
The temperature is -5 (°F)
